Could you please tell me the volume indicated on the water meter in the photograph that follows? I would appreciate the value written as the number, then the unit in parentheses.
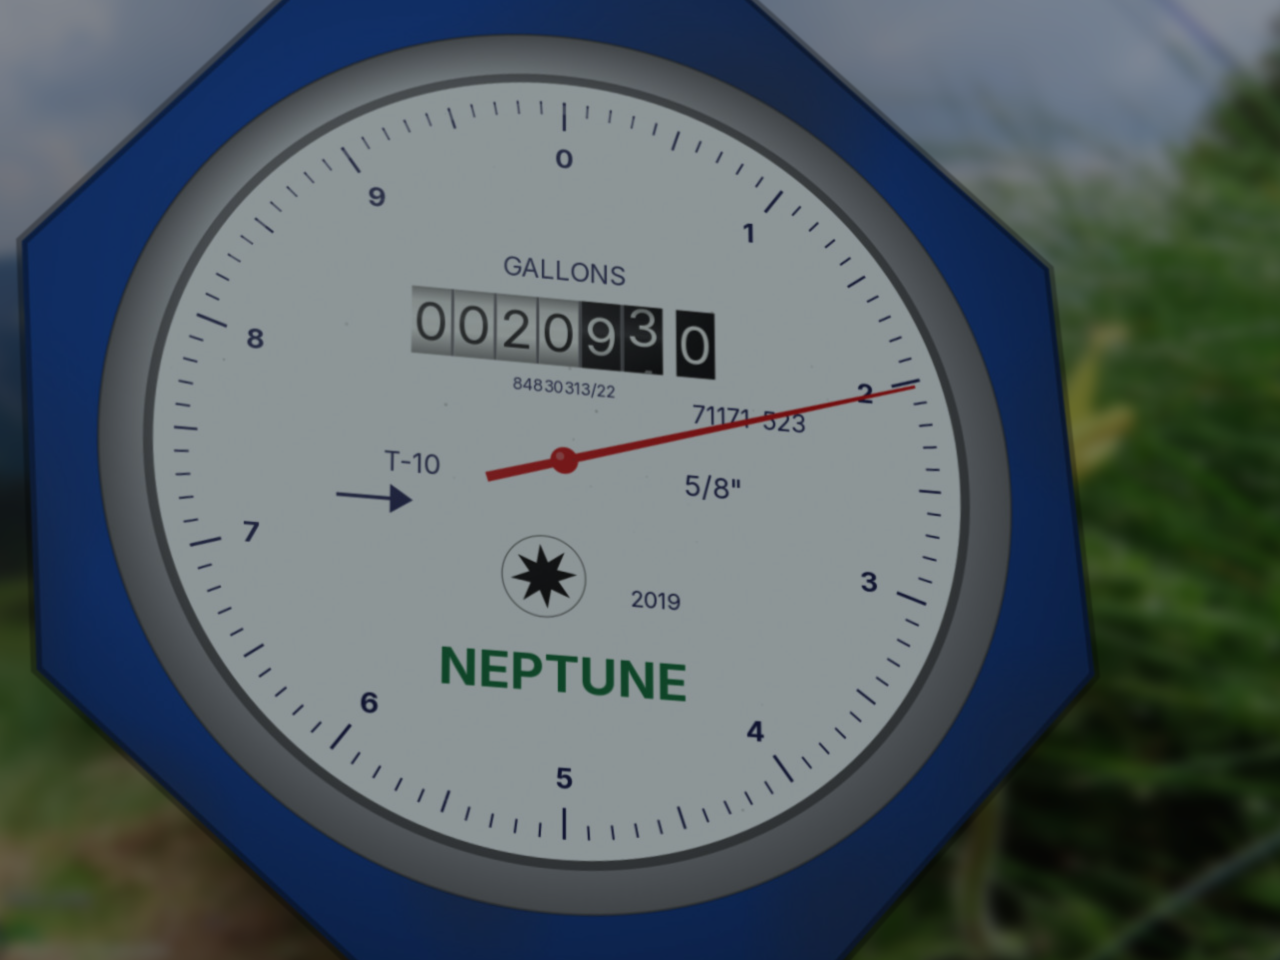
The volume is 20932.0 (gal)
